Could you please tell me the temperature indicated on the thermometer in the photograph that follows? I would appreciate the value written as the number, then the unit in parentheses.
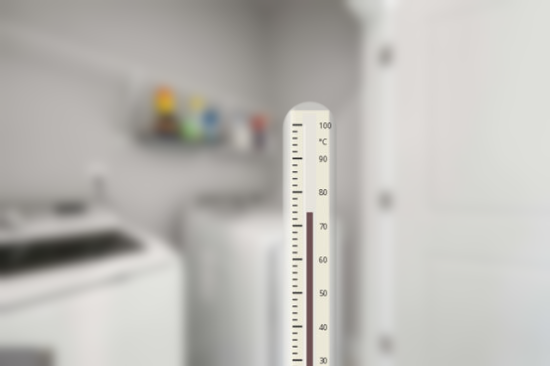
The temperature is 74 (°C)
